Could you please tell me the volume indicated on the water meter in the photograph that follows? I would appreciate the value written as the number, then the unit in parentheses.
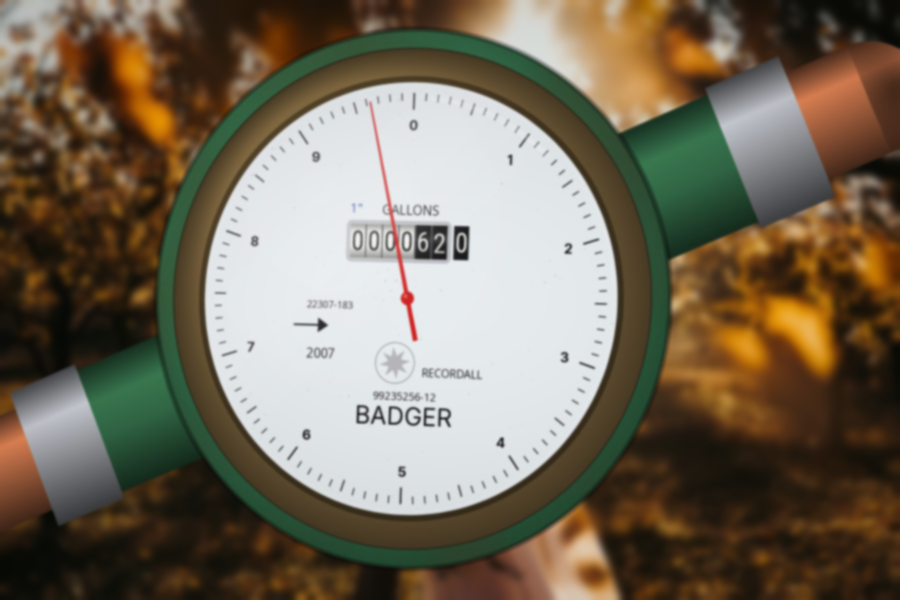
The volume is 619.6 (gal)
